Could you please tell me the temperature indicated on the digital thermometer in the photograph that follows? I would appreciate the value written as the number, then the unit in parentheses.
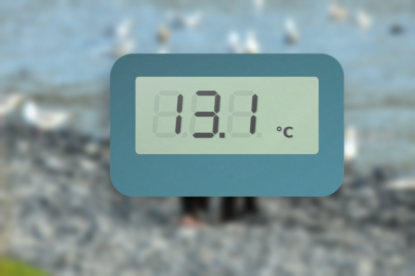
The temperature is 13.1 (°C)
